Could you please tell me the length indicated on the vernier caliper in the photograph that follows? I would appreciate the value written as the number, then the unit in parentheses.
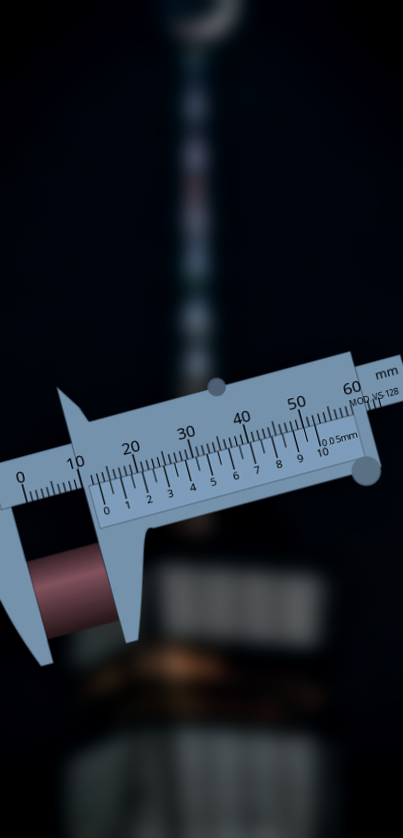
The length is 13.0 (mm)
